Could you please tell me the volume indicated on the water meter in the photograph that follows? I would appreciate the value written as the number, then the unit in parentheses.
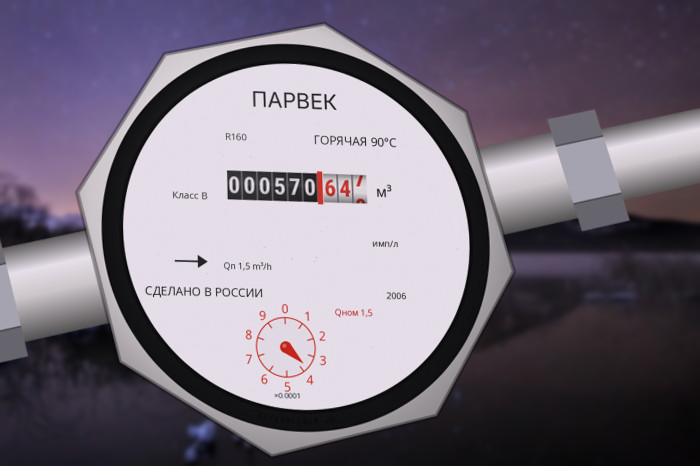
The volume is 570.6473 (m³)
